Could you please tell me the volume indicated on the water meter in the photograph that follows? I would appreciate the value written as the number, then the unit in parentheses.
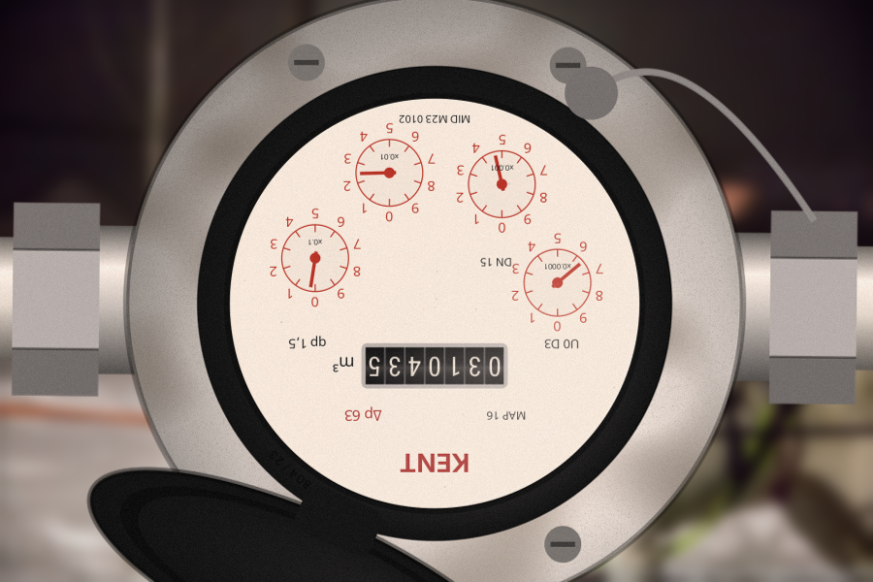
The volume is 310435.0246 (m³)
